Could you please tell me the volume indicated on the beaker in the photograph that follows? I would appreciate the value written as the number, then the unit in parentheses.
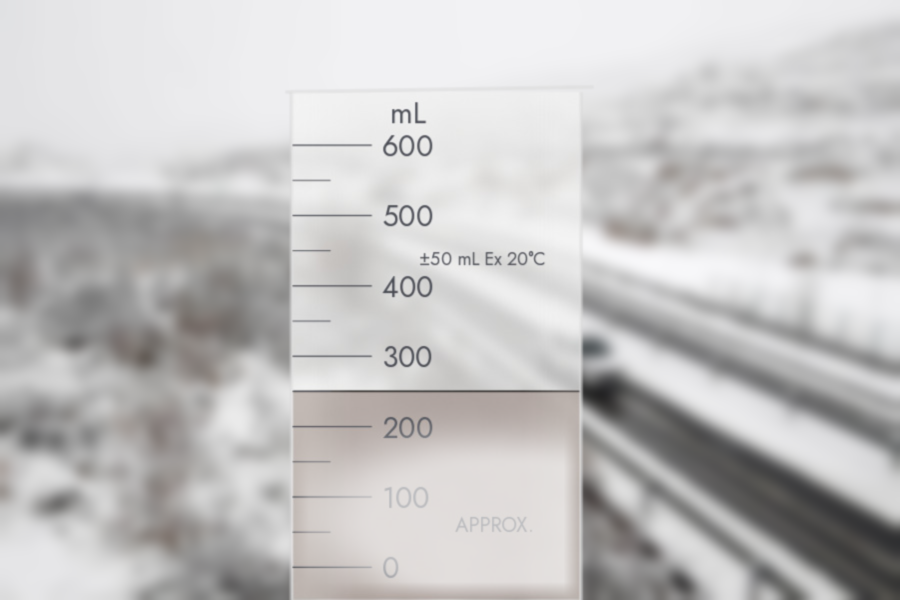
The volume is 250 (mL)
